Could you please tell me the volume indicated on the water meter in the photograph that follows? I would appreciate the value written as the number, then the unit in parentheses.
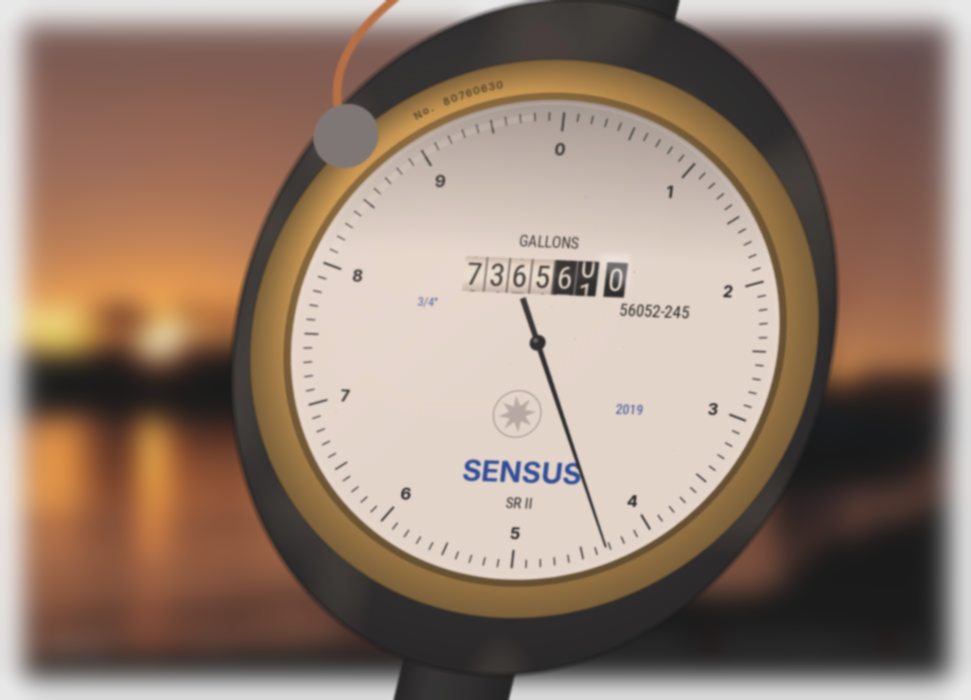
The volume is 7365604.3 (gal)
